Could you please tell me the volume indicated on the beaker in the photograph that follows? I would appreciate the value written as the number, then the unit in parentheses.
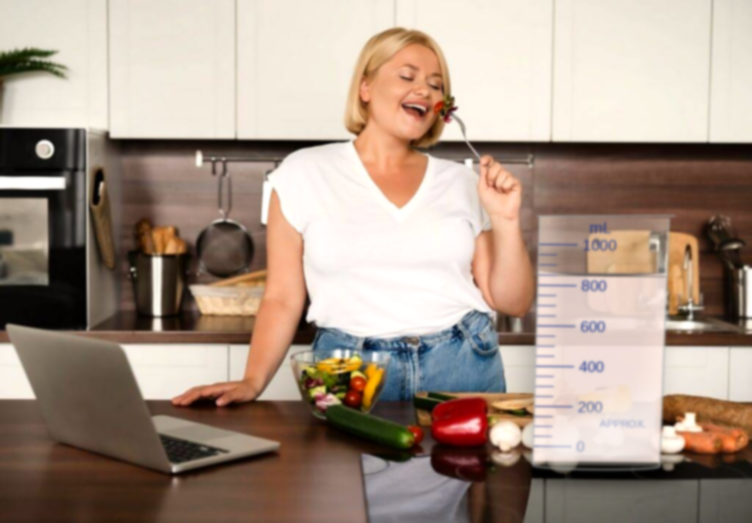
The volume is 850 (mL)
